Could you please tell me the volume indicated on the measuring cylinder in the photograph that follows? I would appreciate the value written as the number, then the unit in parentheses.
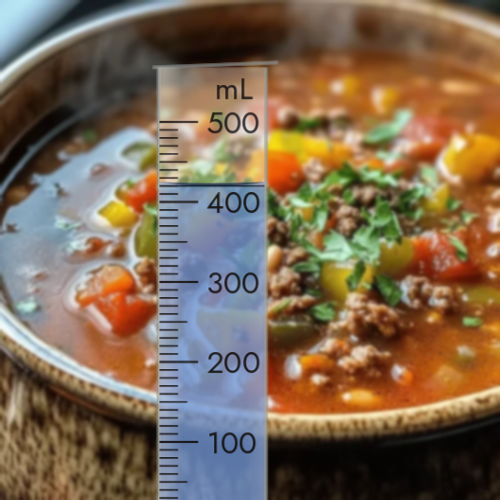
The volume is 420 (mL)
